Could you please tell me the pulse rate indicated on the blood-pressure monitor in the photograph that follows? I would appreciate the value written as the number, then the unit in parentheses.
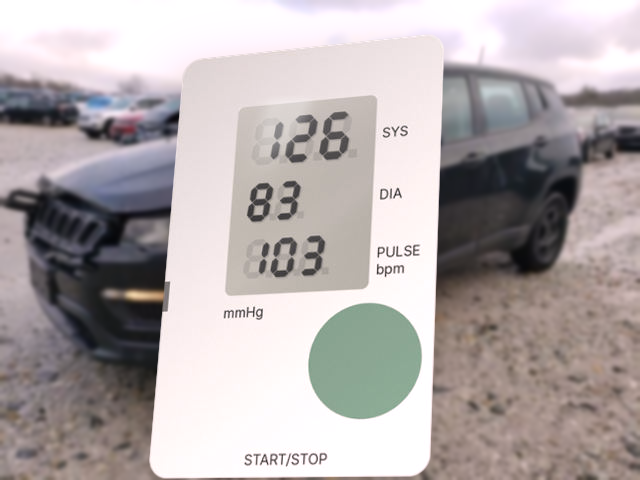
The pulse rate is 103 (bpm)
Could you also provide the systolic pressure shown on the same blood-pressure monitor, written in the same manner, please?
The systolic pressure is 126 (mmHg)
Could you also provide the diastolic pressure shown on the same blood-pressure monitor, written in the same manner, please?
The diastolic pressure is 83 (mmHg)
